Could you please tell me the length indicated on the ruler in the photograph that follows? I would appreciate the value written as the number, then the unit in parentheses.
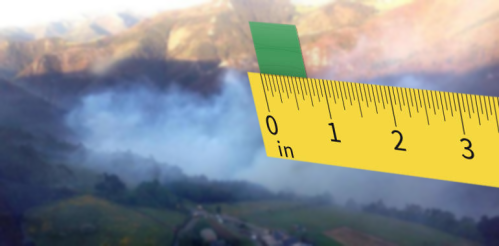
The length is 0.75 (in)
